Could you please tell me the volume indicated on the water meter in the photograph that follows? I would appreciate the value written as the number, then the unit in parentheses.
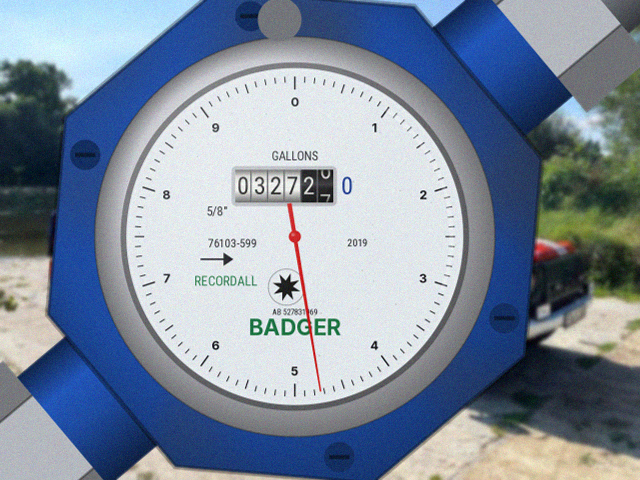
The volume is 327264.7 (gal)
